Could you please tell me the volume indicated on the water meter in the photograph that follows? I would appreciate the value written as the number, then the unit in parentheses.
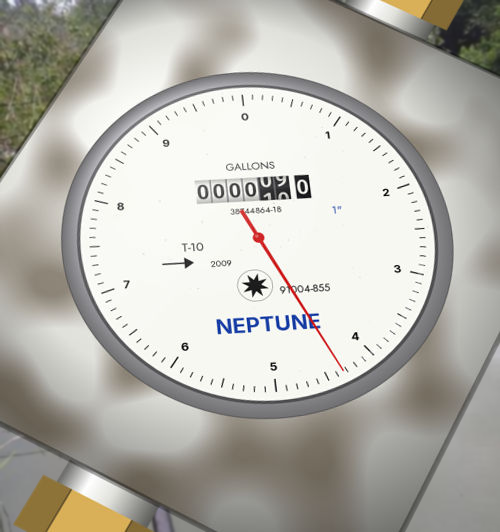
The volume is 94.3 (gal)
